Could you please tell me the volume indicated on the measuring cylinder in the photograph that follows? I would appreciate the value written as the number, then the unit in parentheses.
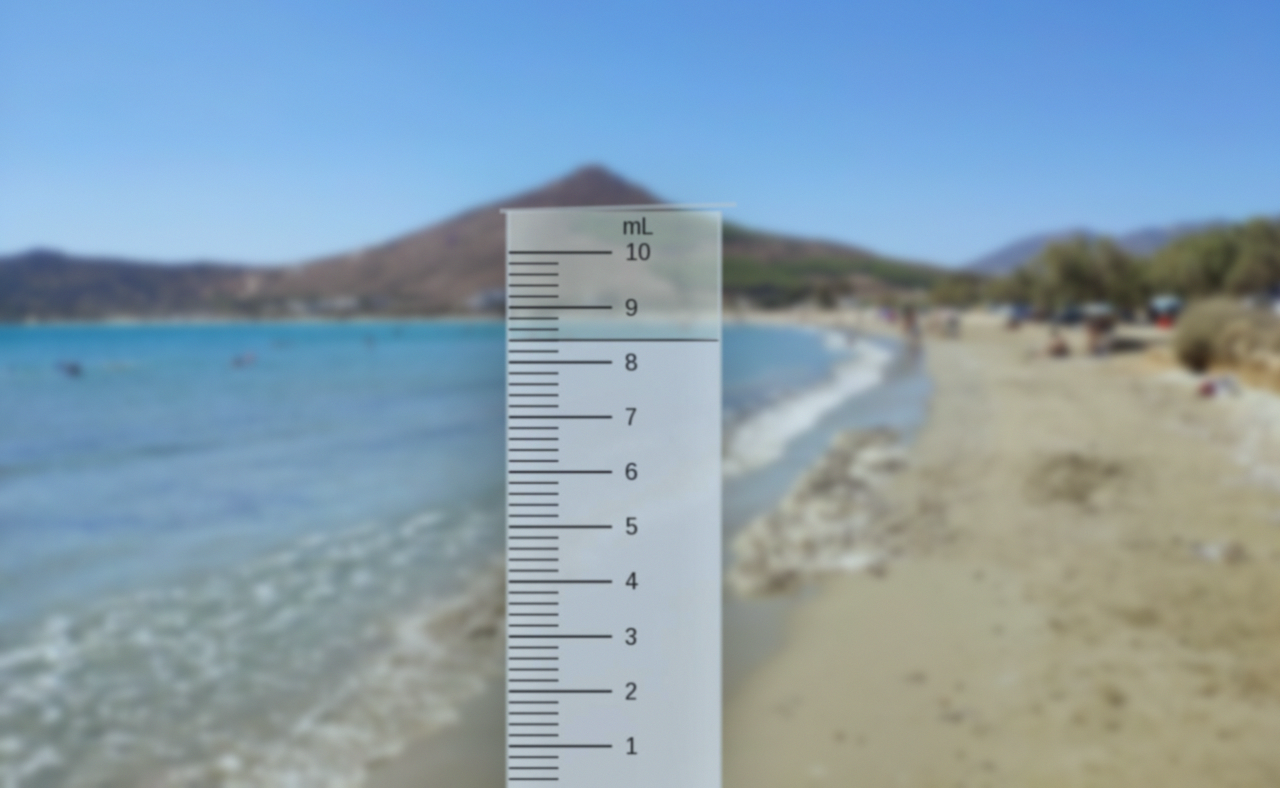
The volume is 8.4 (mL)
